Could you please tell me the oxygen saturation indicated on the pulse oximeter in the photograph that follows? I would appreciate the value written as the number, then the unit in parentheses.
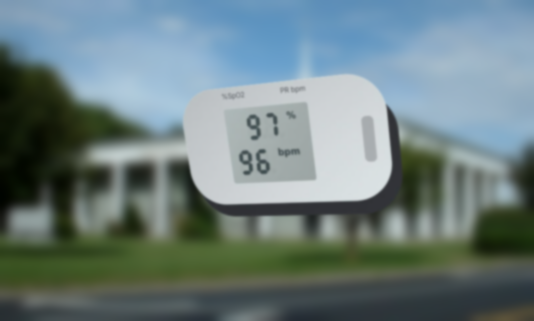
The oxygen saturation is 97 (%)
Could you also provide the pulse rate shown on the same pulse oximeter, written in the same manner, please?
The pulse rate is 96 (bpm)
